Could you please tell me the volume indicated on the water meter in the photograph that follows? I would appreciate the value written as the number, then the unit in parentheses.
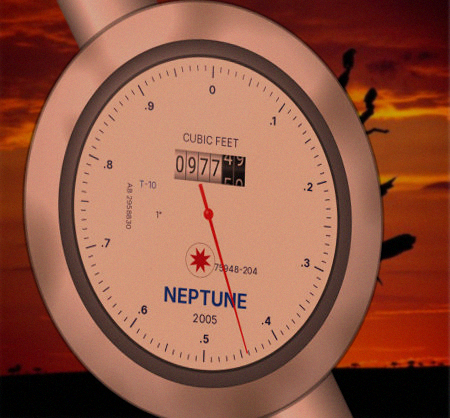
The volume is 97749.44 (ft³)
